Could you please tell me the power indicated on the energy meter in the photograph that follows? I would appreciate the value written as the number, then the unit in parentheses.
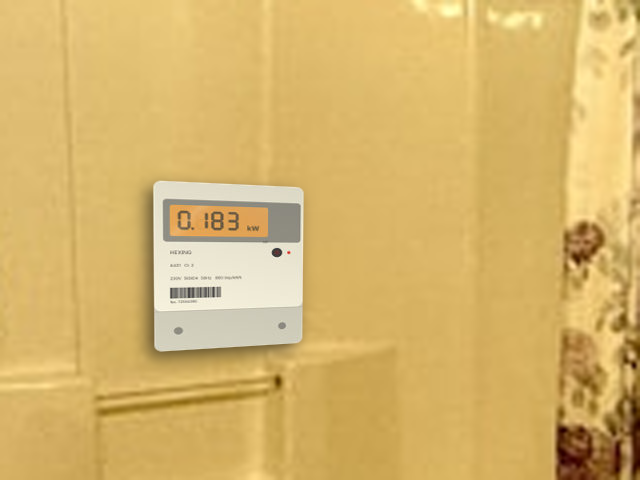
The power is 0.183 (kW)
